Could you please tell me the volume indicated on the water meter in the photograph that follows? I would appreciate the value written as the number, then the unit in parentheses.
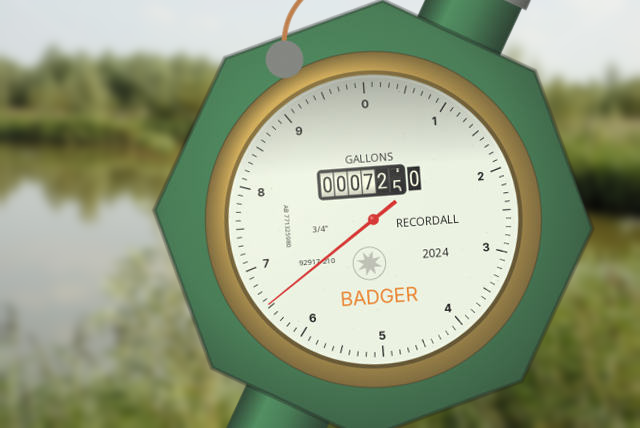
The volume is 7246.5 (gal)
